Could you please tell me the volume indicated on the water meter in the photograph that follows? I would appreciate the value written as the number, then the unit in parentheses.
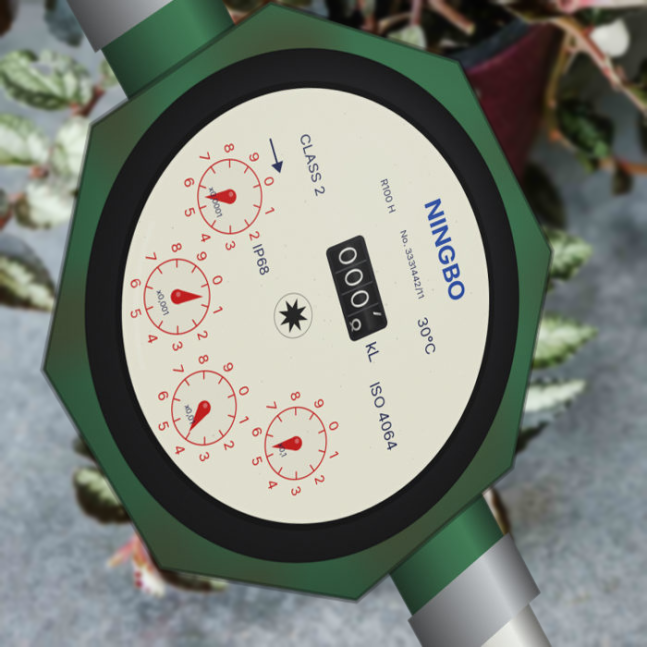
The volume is 7.5405 (kL)
